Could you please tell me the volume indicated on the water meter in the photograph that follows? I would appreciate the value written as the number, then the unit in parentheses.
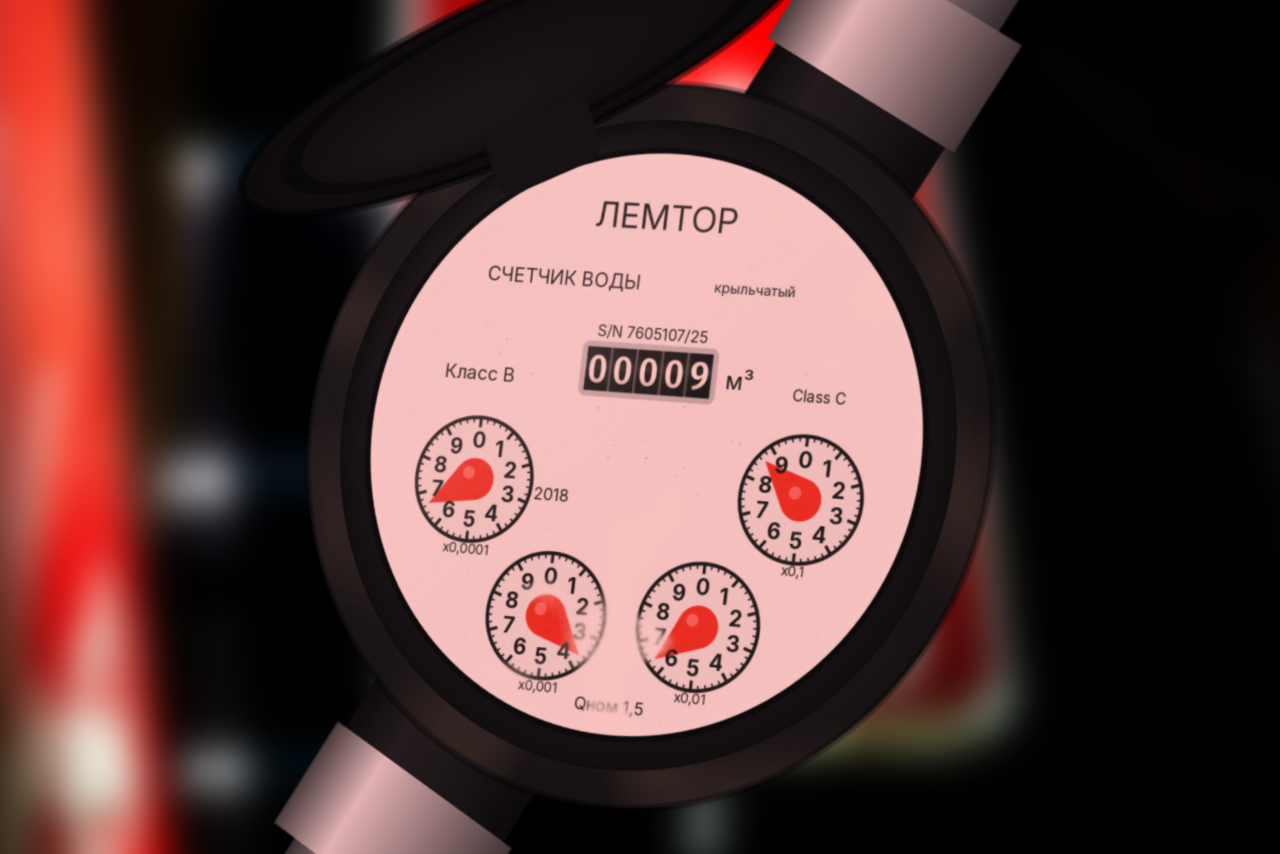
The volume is 9.8636 (m³)
